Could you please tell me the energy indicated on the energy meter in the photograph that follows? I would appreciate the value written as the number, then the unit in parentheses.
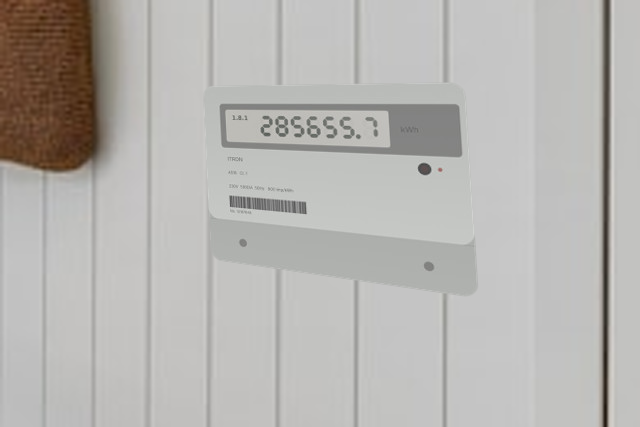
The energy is 285655.7 (kWh)
